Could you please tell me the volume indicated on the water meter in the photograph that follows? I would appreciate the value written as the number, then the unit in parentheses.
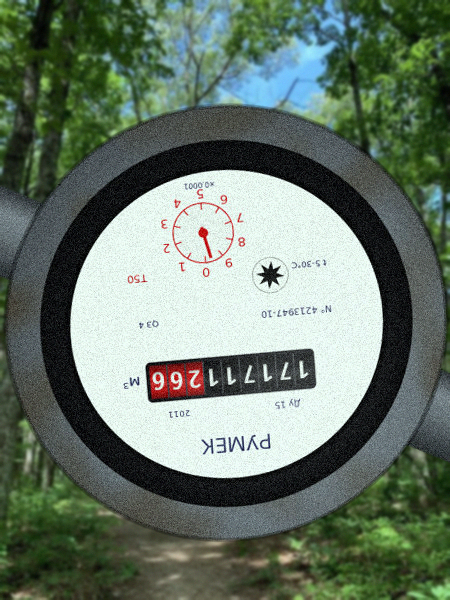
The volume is 171711.2659 (m³)
